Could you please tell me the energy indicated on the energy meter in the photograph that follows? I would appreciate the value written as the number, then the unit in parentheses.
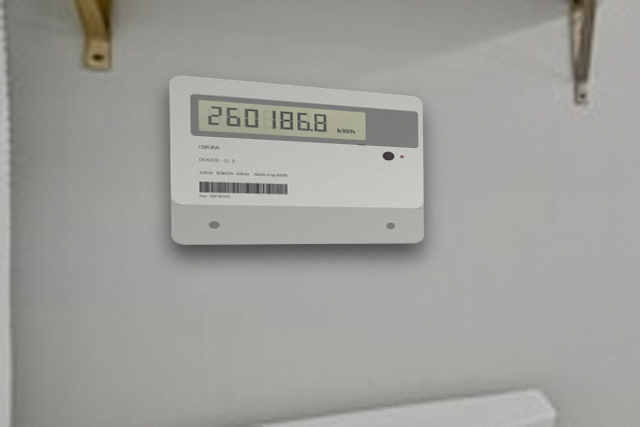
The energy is 260186.8 (kWh)
